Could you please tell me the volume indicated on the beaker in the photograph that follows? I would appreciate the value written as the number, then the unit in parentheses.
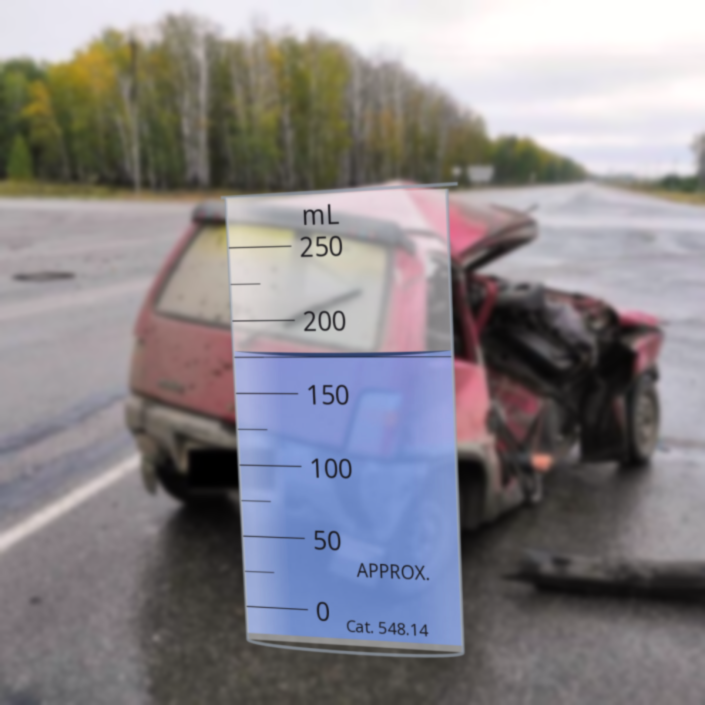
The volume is 175 (mL)
